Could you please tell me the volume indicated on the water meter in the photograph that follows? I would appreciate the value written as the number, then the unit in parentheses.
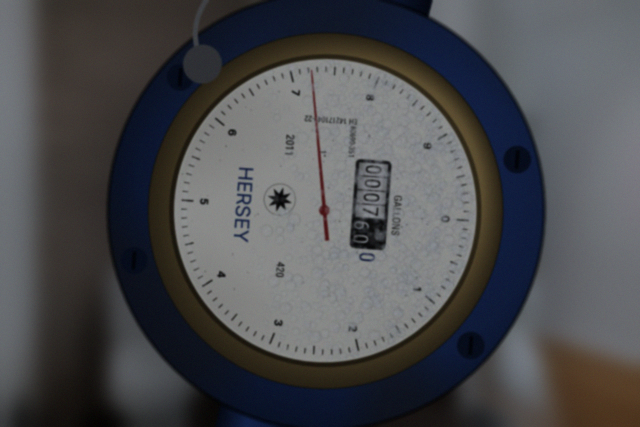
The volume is 7597.2 (gal)
